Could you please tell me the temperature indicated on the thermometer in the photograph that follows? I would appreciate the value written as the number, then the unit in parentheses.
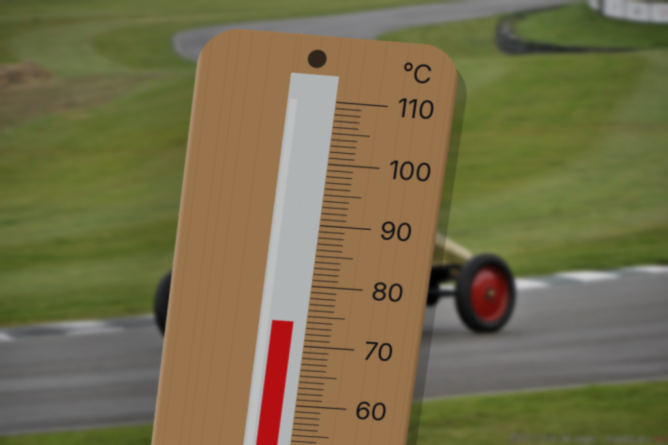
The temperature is 74 (°C)
